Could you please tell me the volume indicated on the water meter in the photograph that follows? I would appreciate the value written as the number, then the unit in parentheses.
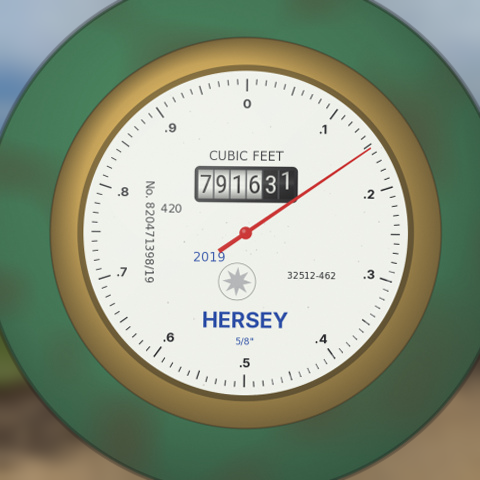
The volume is 791631.15 (ft³)
